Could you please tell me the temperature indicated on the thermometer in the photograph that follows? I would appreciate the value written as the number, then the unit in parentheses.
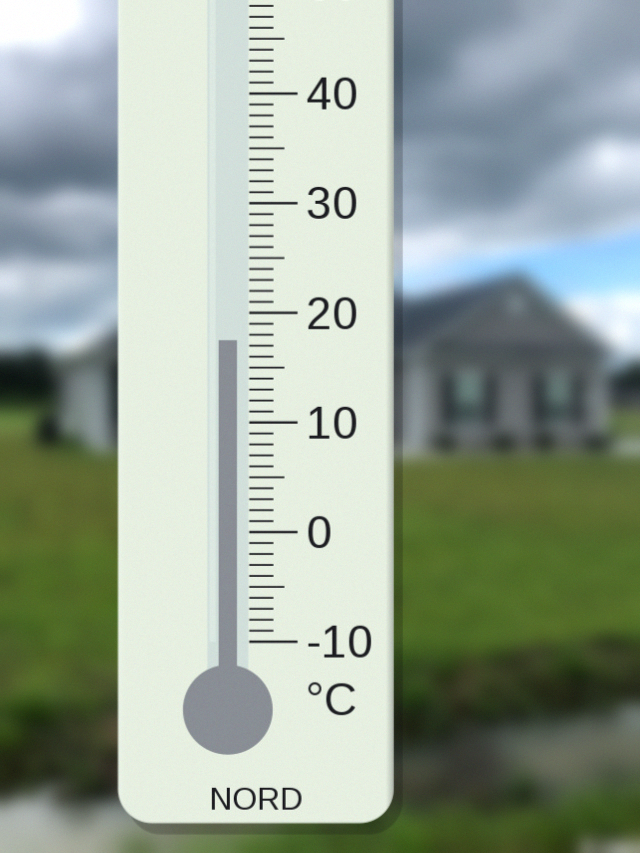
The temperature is 17.5 (°C)
